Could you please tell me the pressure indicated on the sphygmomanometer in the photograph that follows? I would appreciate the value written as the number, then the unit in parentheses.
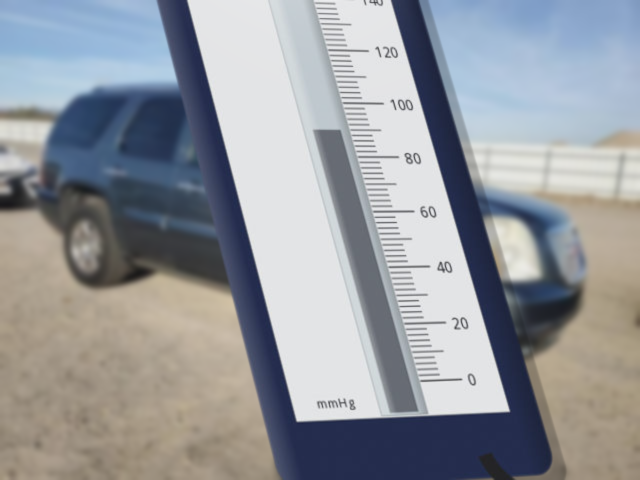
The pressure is 90 (mmHg)
